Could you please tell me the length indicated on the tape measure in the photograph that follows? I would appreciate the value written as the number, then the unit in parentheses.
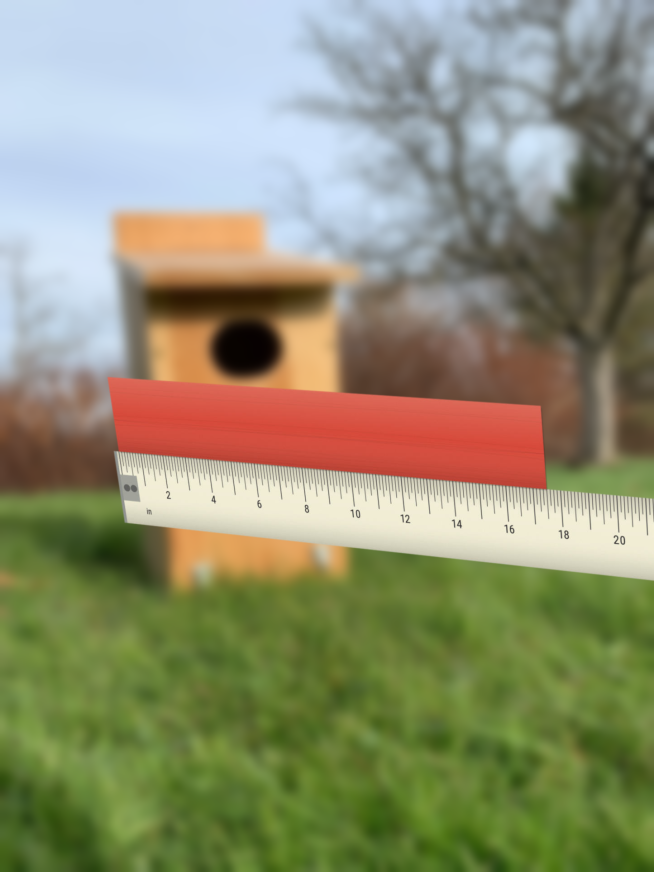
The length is 17.5 (in)
